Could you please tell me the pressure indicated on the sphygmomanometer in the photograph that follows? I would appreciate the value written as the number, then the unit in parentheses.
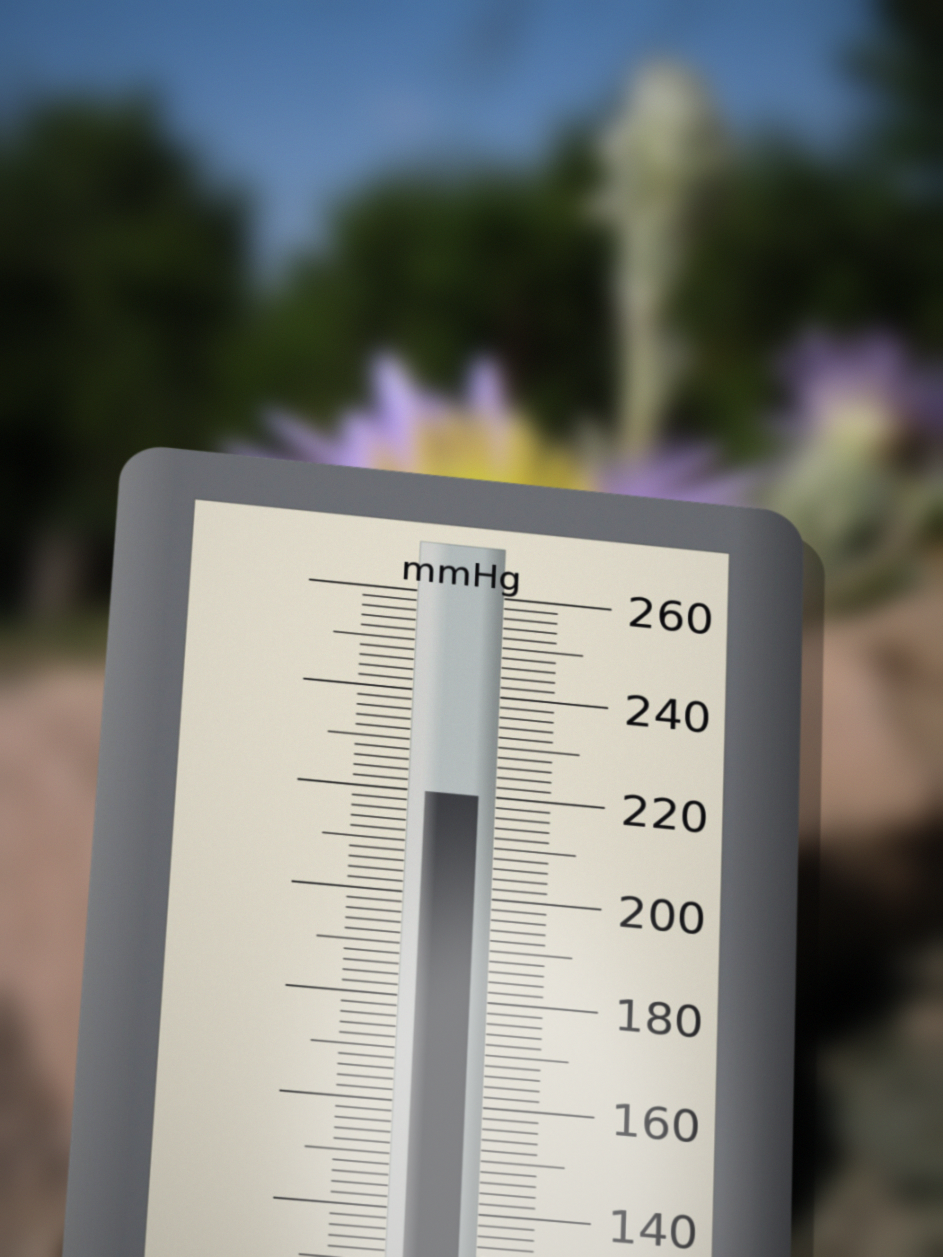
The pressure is 220 (mmHg)
